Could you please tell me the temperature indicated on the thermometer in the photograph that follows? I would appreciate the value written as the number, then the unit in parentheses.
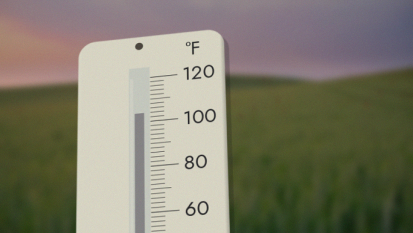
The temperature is 104 (°F)
